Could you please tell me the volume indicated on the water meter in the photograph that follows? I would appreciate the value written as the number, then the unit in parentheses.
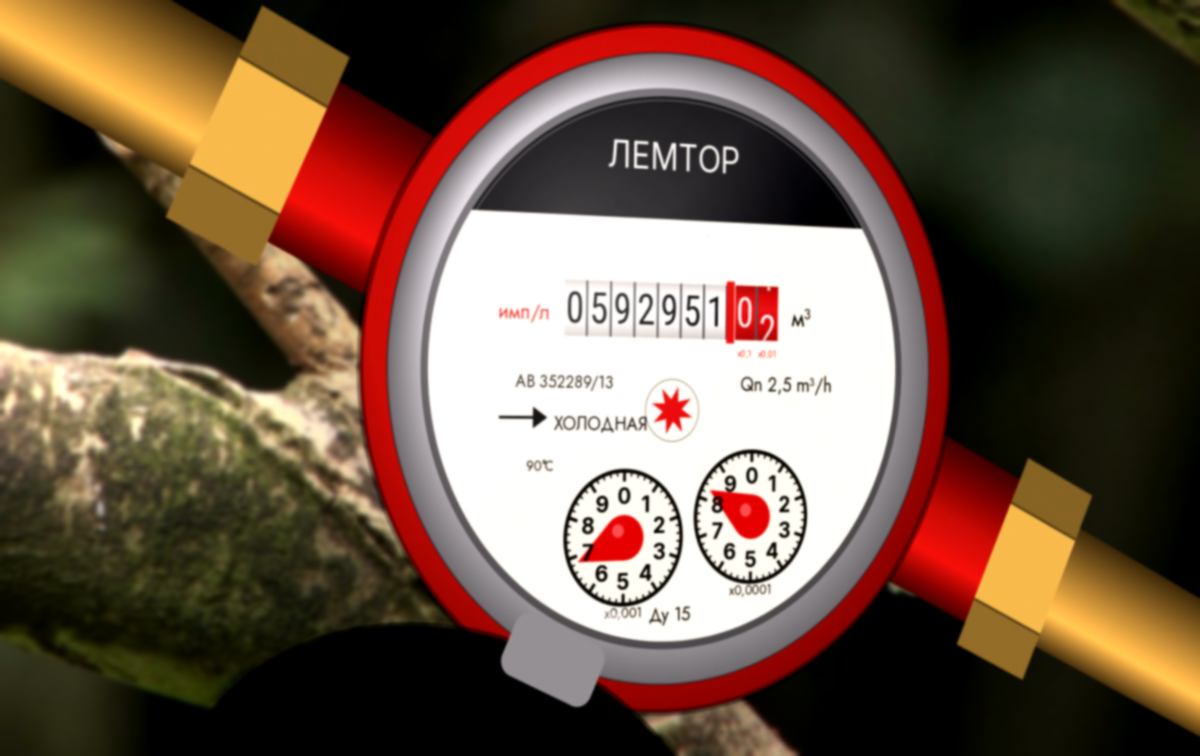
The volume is 592951.0168 (m³)
